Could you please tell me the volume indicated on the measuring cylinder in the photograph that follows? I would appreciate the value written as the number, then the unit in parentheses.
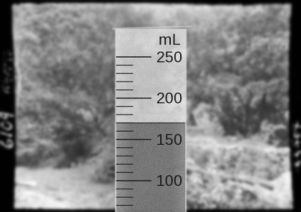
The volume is 170 (mL)
